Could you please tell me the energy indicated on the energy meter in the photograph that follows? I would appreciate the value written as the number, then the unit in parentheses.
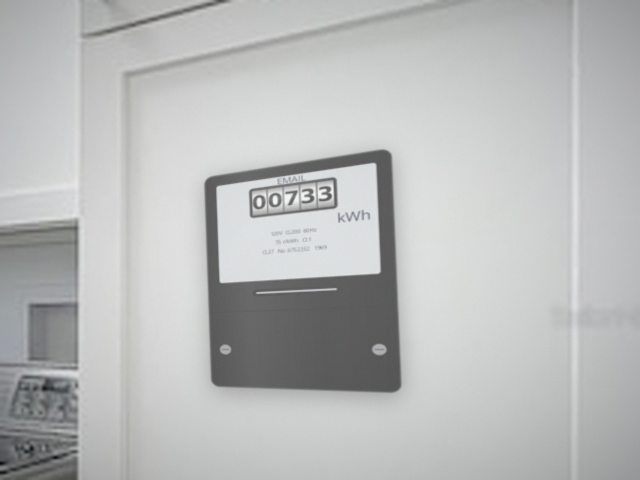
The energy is 733 (kWh)
